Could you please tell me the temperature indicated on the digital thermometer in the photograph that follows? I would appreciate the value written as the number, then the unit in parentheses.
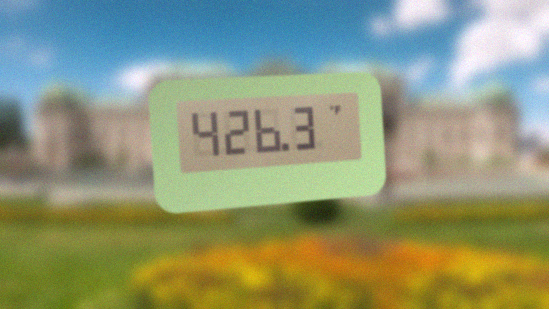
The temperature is 426.3 (°F)
